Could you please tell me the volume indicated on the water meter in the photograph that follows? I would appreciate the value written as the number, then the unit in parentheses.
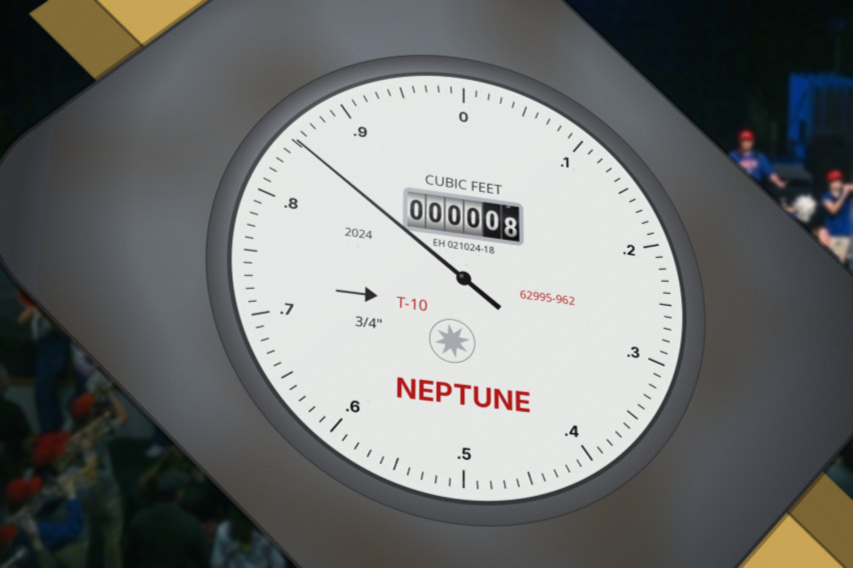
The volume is 7.85 (ft³)
